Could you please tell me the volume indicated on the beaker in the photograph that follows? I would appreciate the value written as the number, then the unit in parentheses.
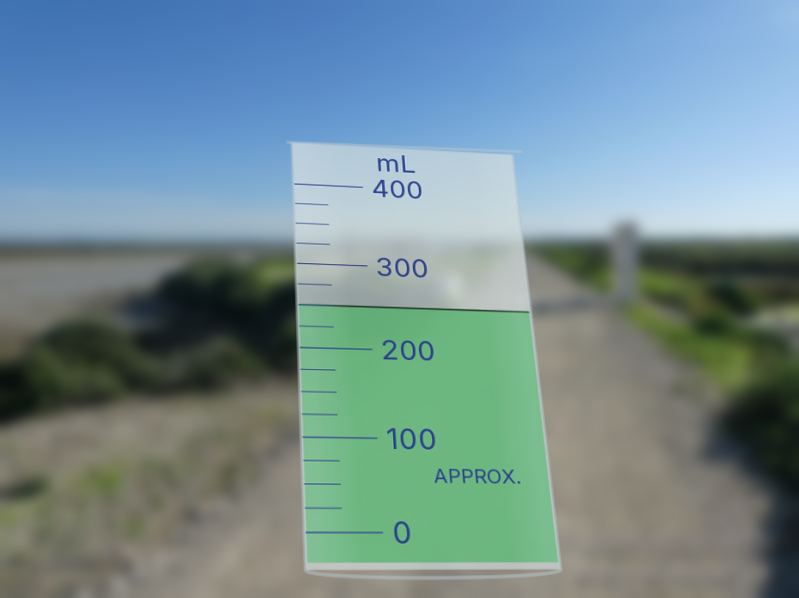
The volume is 250 (mL)
